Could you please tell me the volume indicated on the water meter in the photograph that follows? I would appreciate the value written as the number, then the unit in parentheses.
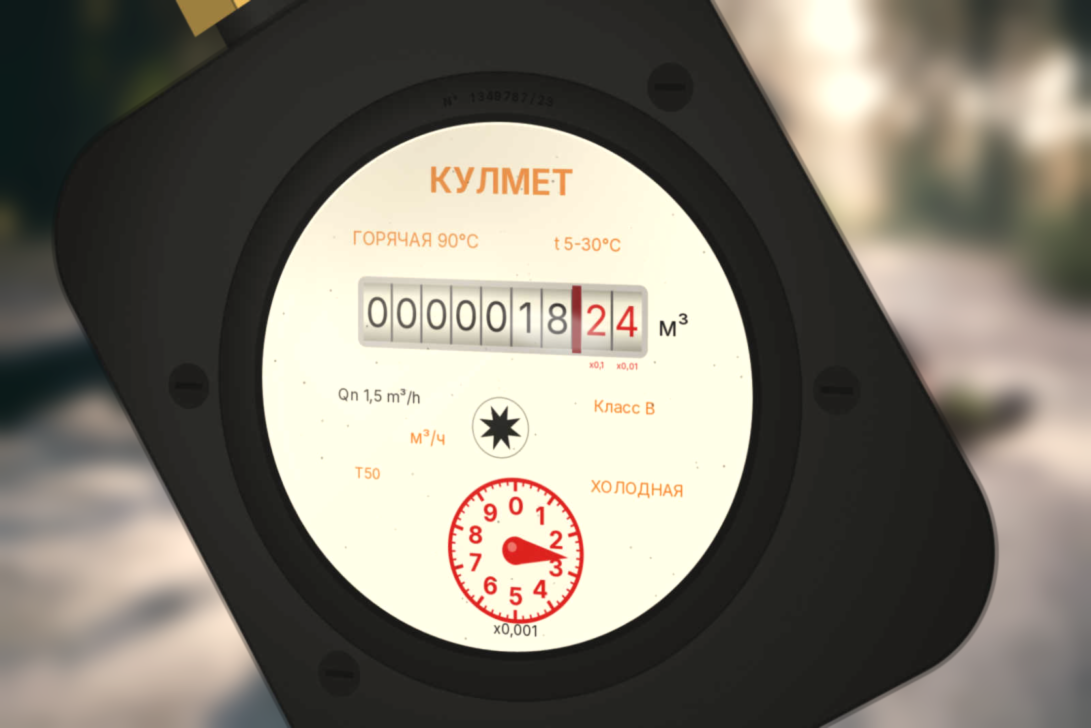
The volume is 18.242 (m³)
